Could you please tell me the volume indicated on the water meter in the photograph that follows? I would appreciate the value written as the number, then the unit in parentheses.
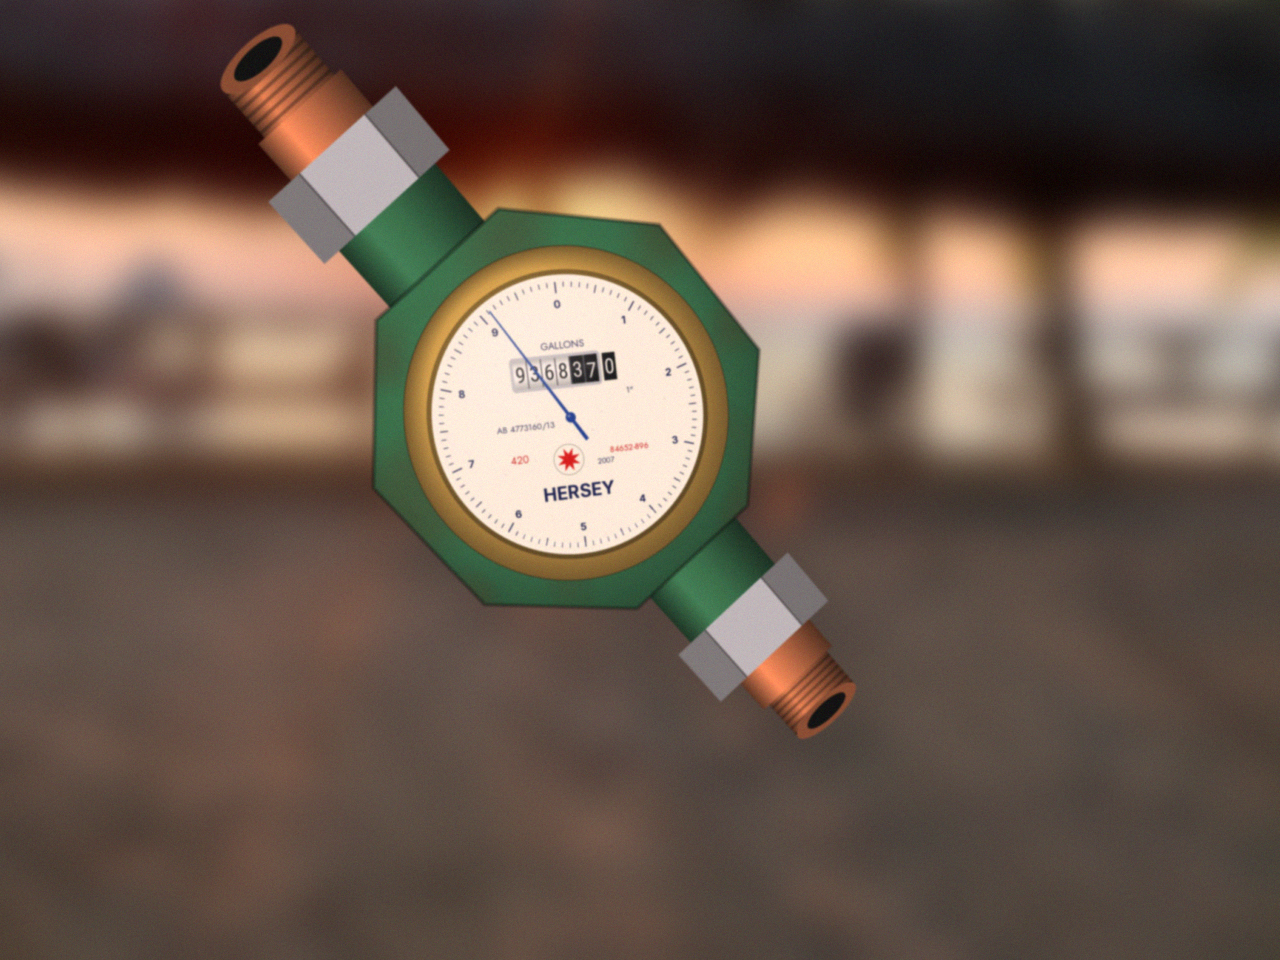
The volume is 9368369.1 (gal)
